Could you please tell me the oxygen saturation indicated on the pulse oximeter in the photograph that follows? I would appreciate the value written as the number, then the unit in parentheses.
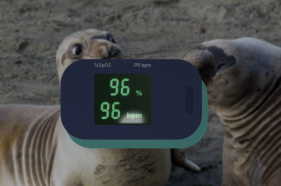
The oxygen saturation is 96 (%)
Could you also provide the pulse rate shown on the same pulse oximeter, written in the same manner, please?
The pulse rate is 96 (bpm)
